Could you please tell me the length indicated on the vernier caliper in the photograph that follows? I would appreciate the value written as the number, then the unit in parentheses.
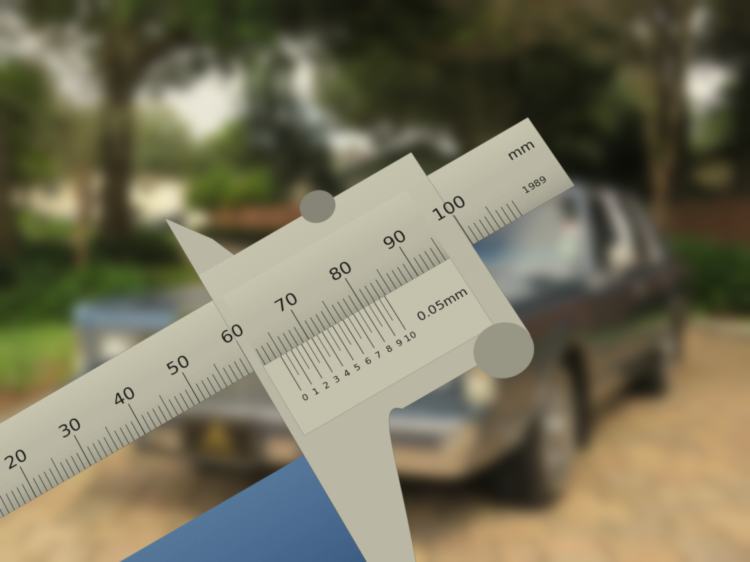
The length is 64.8 (mm)
